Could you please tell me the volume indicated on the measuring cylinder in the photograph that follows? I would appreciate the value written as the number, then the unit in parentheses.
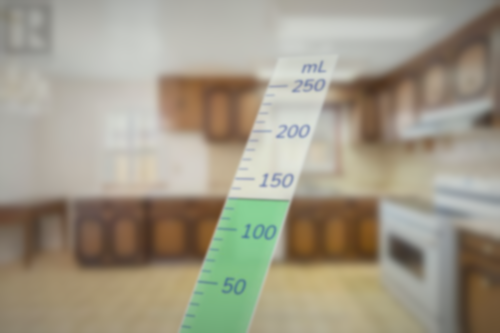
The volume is 130 (mL)
